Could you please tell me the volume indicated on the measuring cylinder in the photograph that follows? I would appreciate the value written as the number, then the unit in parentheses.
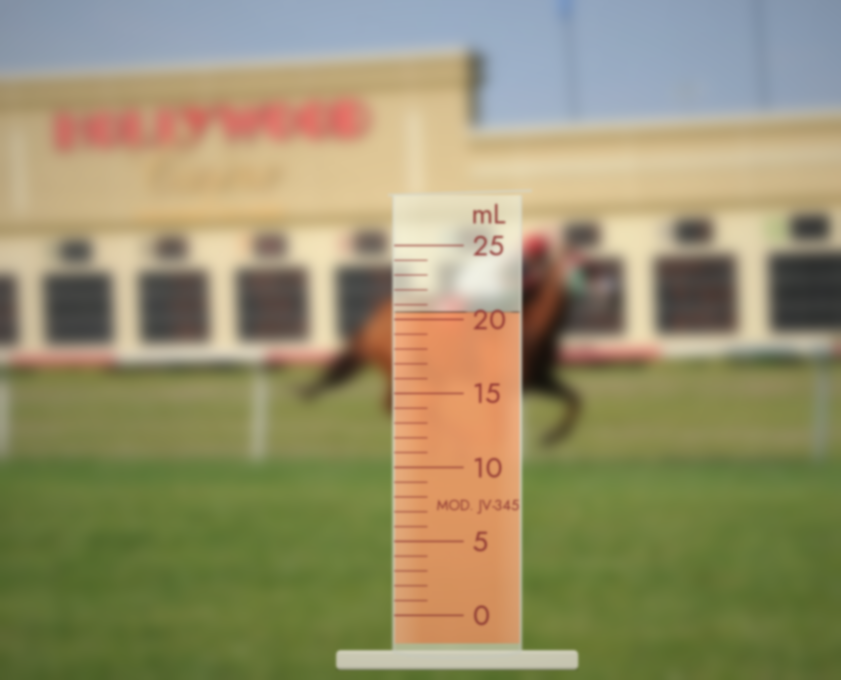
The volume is 20.5 (mL)
